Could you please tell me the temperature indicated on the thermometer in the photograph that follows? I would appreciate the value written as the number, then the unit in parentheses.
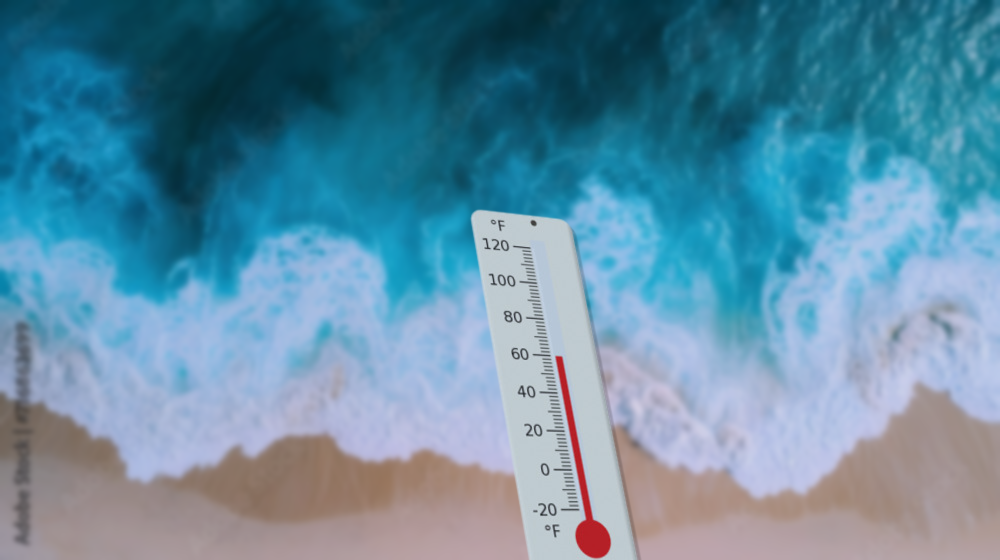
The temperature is 60 (°F)
